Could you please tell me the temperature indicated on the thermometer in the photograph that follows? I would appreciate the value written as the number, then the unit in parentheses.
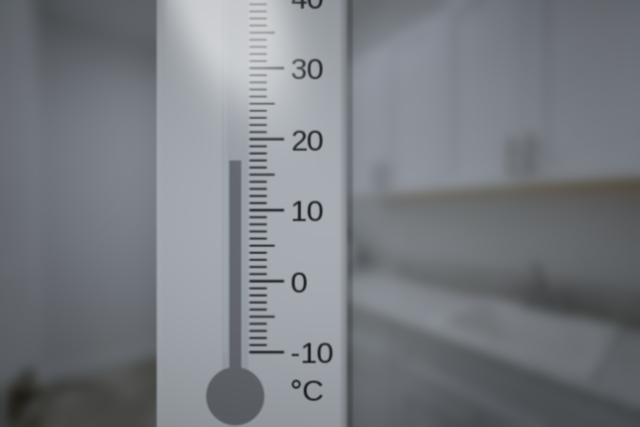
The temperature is 17 (°C)
